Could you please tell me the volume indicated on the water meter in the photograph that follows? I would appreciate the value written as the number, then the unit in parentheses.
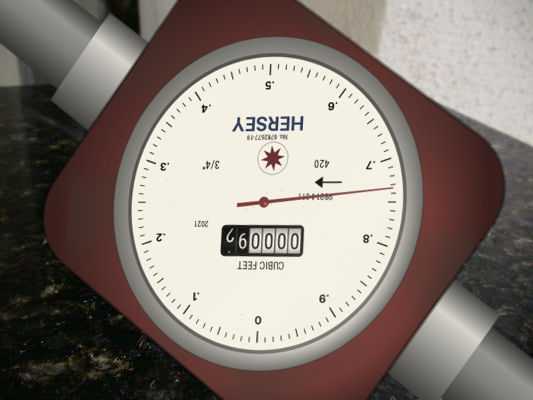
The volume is 91.73 (ft³)
